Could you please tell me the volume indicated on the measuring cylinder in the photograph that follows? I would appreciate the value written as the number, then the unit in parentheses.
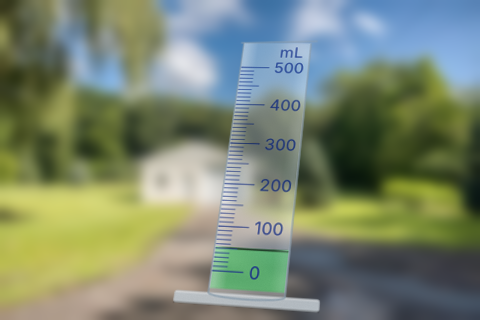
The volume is 50 (mL)
